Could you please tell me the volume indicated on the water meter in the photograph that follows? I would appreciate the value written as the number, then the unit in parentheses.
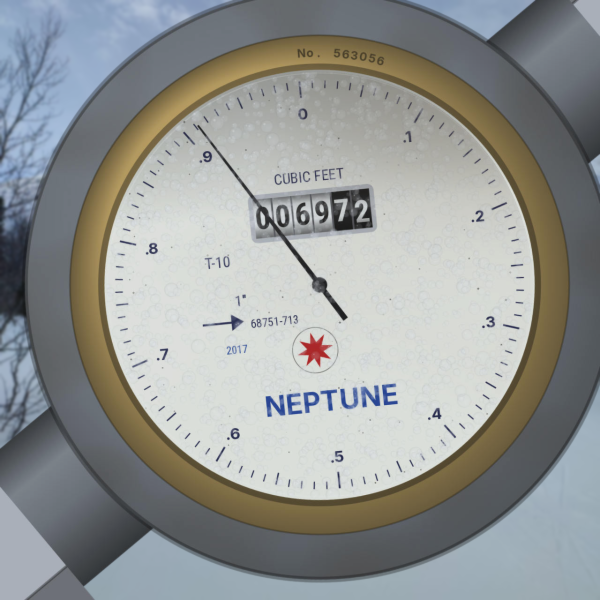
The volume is 6971.91 (ft³)
